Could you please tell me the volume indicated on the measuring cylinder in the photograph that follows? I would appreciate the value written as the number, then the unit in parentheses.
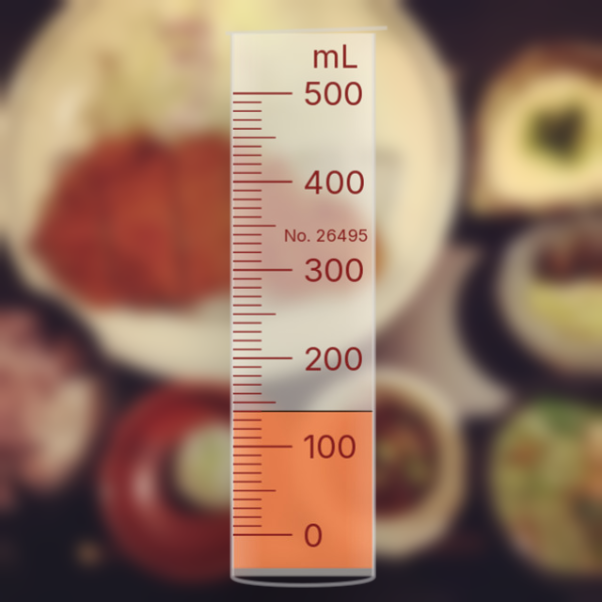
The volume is 140 (mL)
